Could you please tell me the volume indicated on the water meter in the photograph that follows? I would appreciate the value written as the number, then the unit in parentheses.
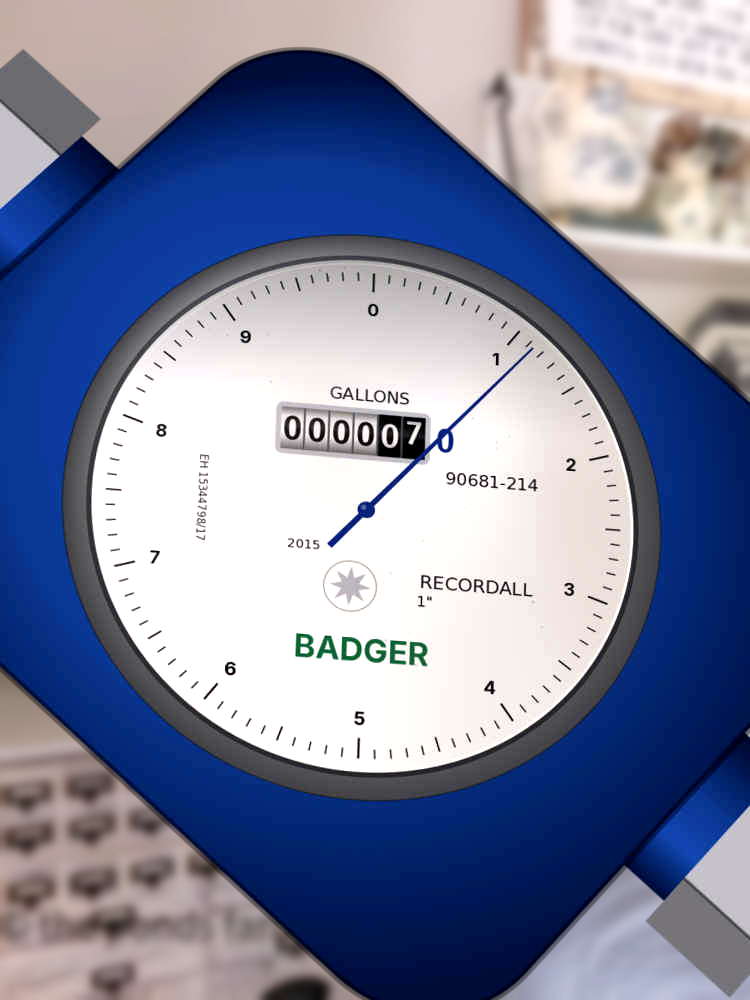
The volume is 71.1 (gal)
